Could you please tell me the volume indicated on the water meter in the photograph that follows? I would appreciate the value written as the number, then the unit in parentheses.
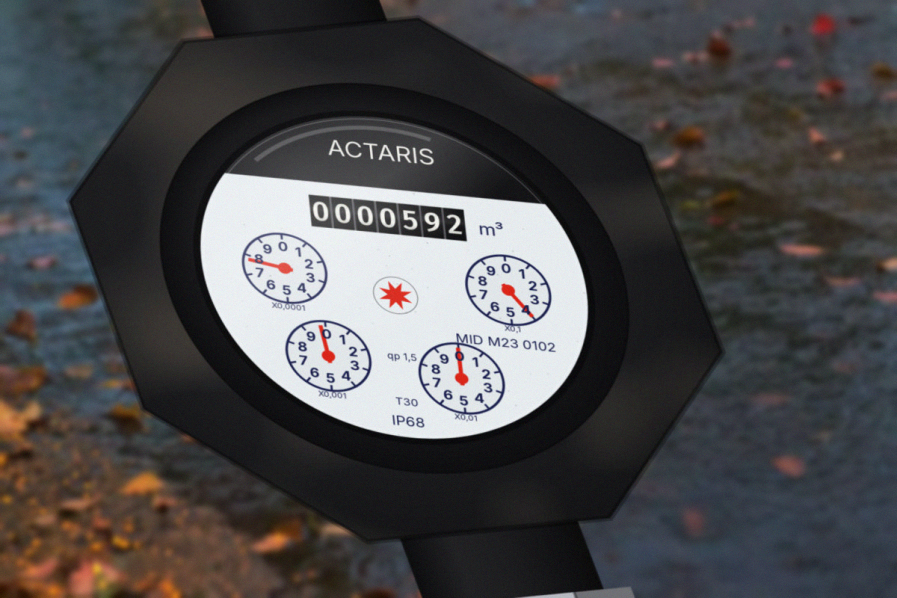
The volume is 592.3997 (m³)
